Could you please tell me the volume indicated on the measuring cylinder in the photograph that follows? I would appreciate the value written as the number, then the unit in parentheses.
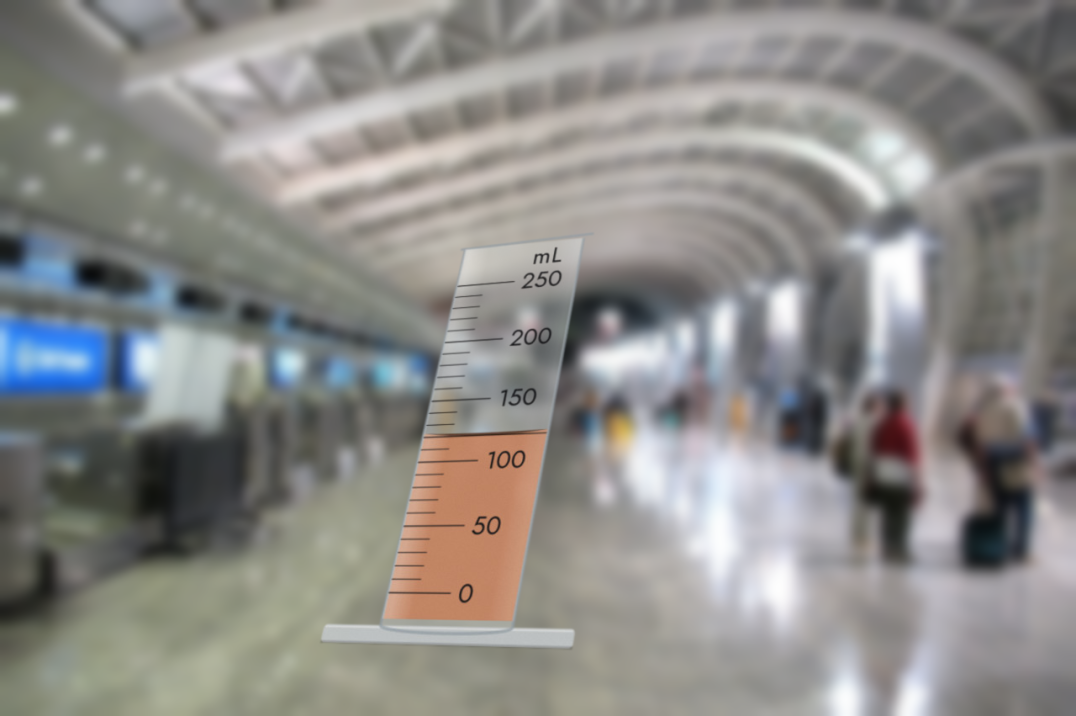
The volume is 120 (mL)
